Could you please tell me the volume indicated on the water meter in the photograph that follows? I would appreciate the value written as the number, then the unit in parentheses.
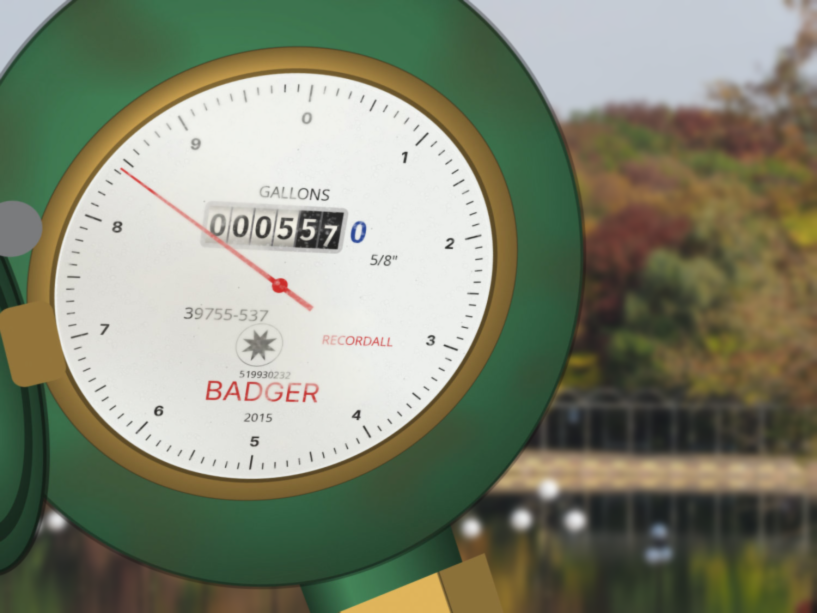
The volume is 5568.4 (gal)
